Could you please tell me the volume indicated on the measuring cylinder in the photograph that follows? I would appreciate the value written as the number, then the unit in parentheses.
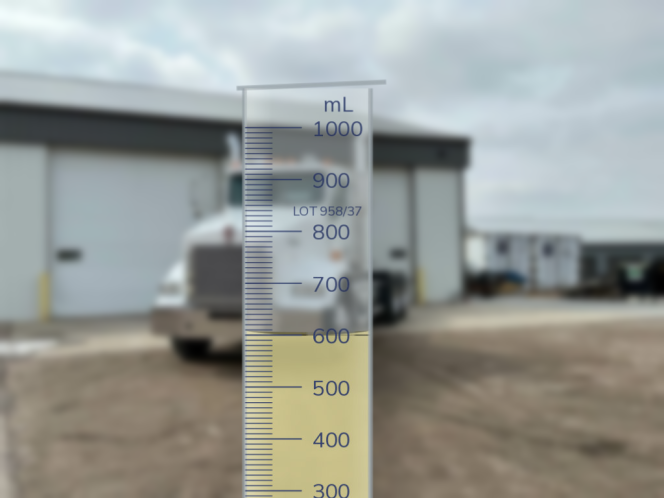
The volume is 600 (mL)
